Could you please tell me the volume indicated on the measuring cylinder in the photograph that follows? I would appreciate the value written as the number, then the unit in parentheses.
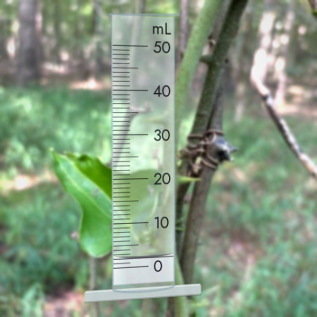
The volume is 2 (mL)
